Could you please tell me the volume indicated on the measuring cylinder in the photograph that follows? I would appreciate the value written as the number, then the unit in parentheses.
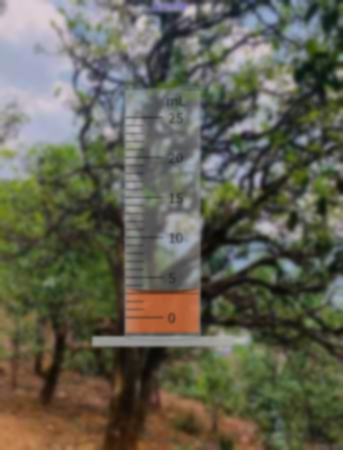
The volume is 3 (mL)
